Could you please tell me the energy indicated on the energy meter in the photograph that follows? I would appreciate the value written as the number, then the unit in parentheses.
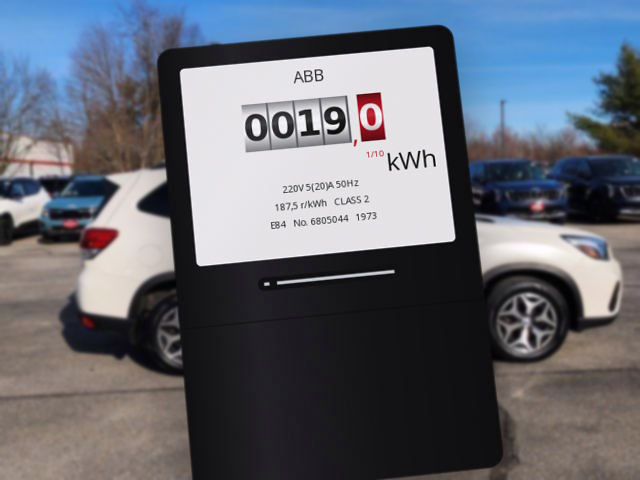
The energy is 19.0 (kWh)
